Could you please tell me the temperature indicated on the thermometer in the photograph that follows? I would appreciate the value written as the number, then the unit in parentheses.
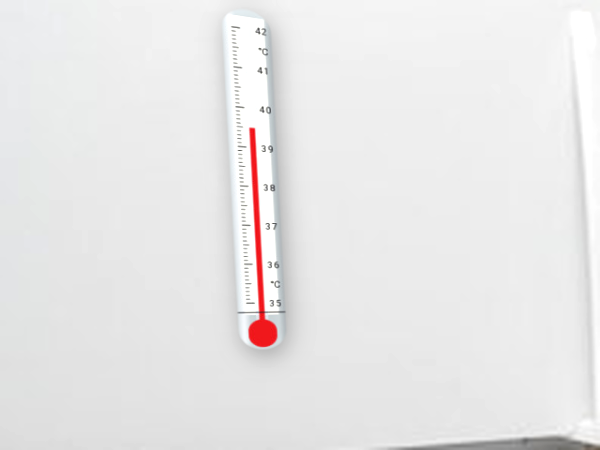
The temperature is 39.5 (°C)
